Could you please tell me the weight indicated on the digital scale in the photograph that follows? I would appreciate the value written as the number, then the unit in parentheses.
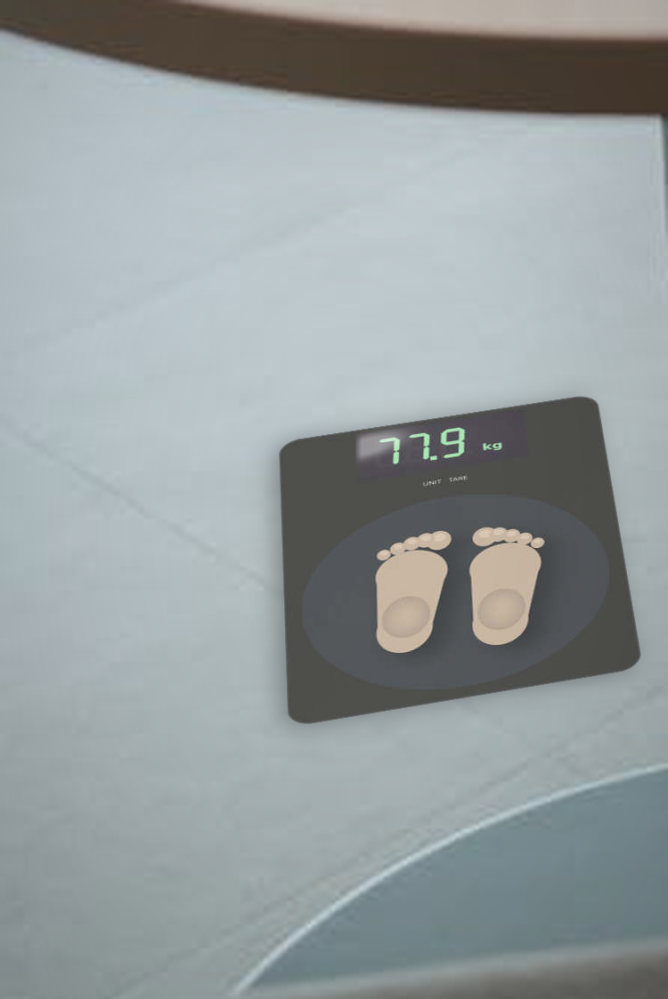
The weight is 77.9 (kg)
